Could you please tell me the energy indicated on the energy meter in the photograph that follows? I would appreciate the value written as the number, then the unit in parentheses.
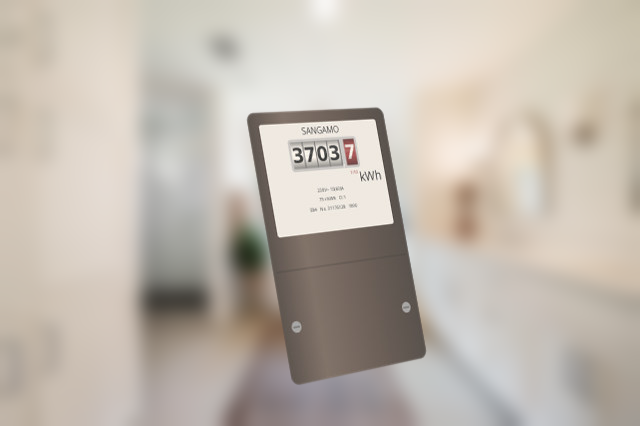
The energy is 3703.7 (kWh)
